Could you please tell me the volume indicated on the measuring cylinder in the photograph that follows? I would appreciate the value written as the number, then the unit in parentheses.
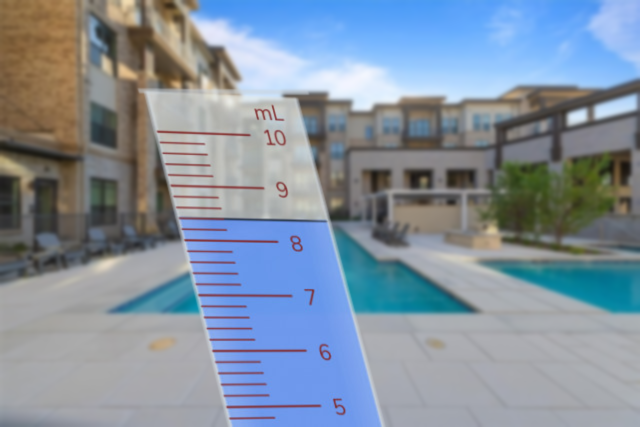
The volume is 8.4 (mL)
